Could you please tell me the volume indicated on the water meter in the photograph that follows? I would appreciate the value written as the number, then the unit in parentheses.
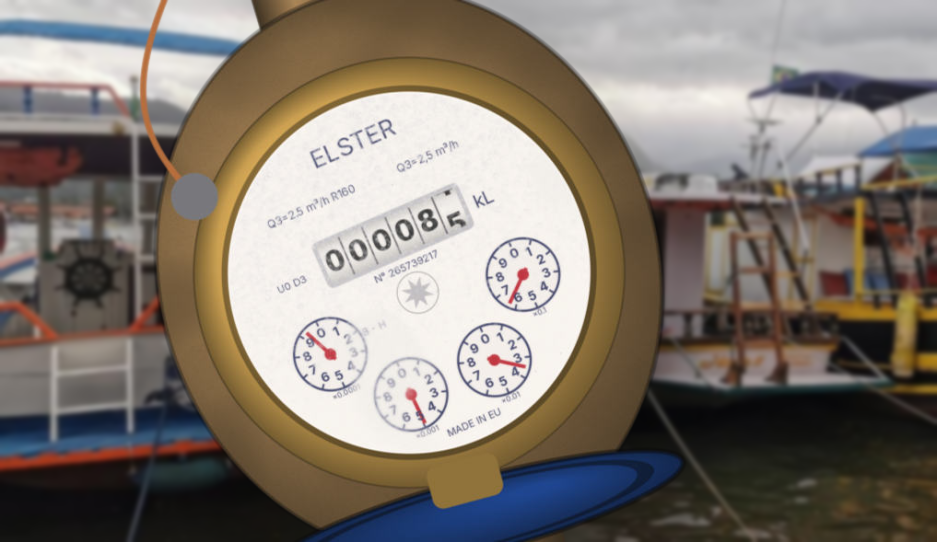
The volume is 84.6349 (kL)
